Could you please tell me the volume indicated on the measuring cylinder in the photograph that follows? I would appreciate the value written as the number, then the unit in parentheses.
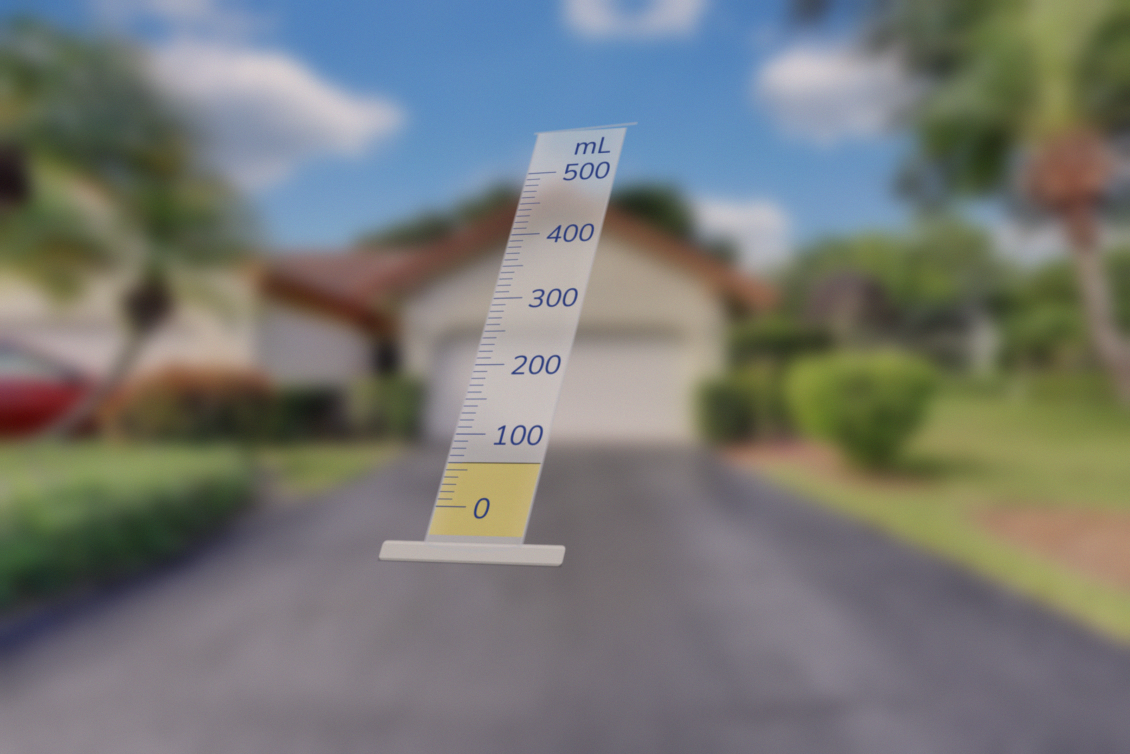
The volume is 60 (mL)
